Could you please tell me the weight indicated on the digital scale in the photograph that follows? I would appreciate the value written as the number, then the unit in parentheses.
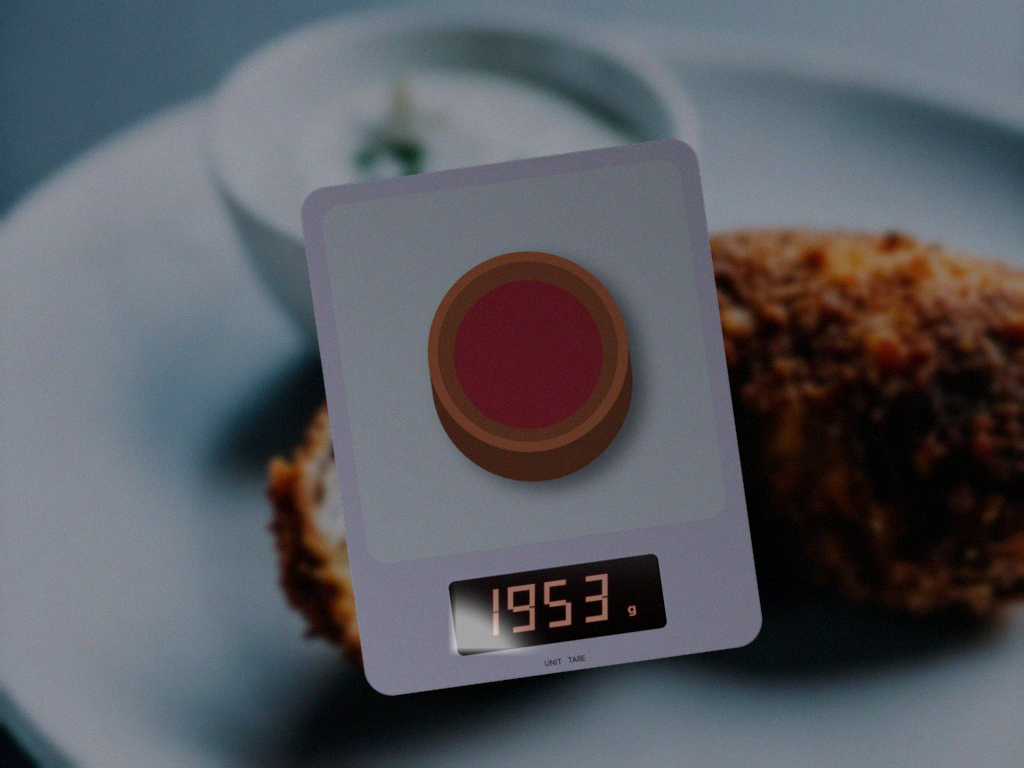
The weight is 1953 (g)
